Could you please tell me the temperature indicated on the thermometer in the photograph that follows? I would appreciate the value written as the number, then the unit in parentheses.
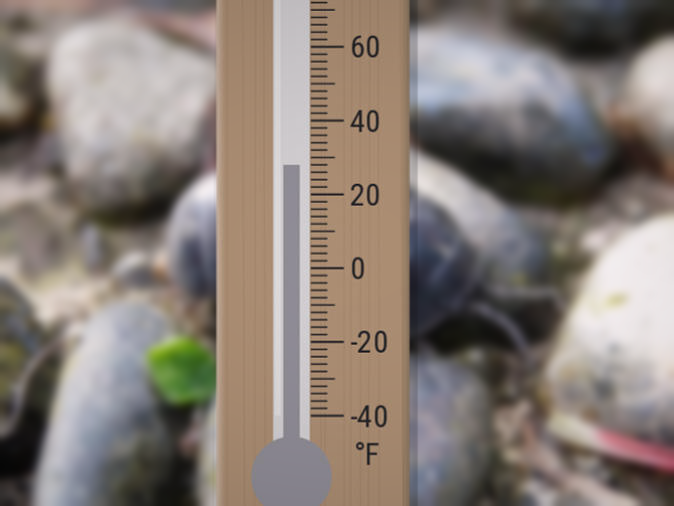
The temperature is 28 (°F)
